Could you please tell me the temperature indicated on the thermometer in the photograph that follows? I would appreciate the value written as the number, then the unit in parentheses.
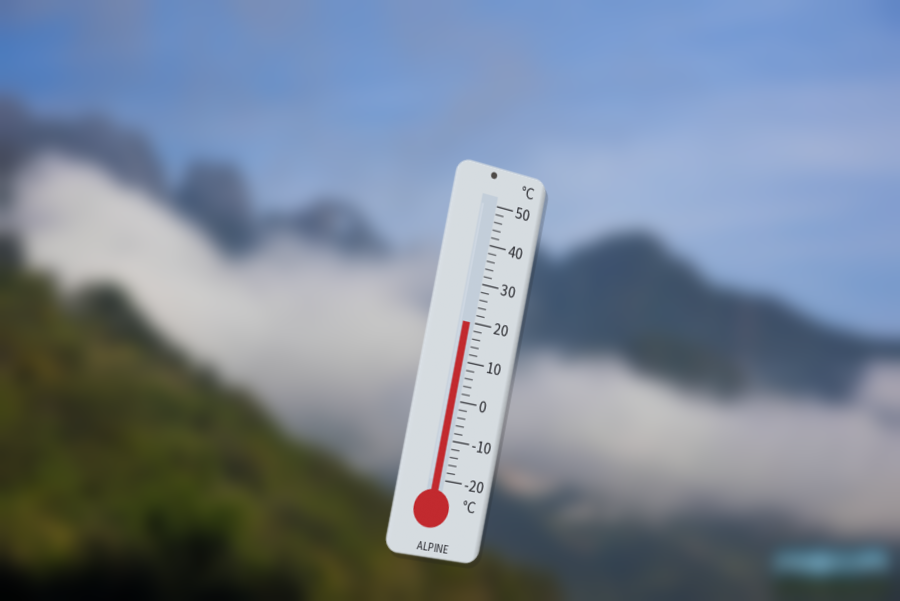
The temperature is 20 (°C)
